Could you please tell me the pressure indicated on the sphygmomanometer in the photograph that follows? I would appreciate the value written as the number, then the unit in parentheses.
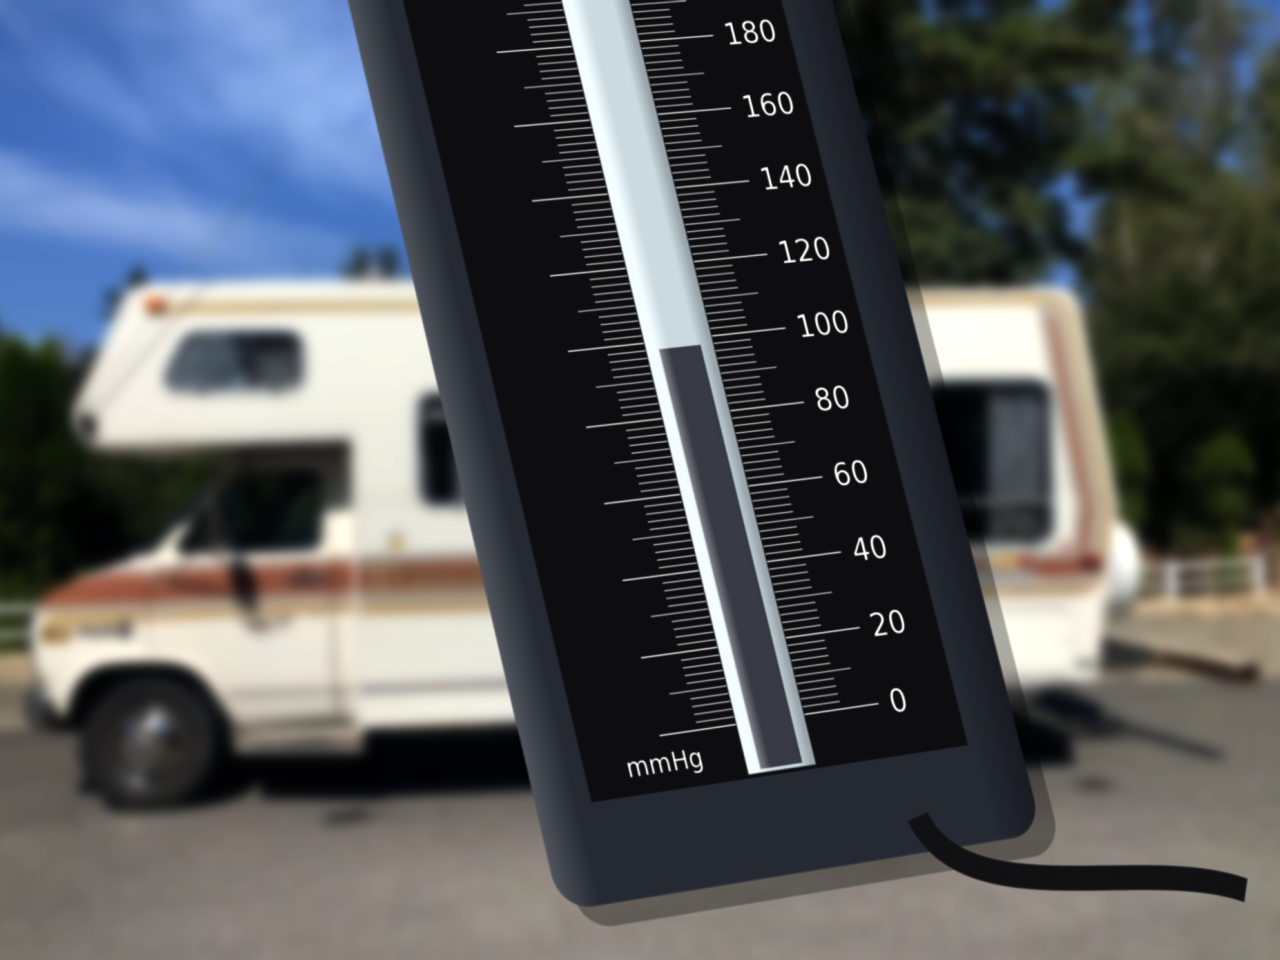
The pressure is 98 (mmHg)
